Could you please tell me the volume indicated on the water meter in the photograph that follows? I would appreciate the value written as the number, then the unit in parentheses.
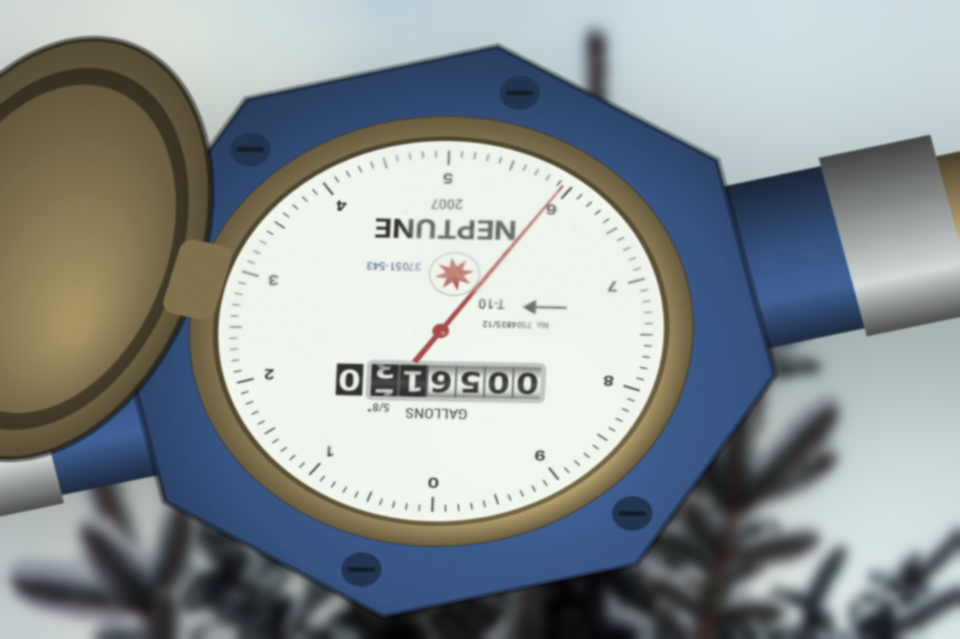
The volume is 56125.9 (gal)
